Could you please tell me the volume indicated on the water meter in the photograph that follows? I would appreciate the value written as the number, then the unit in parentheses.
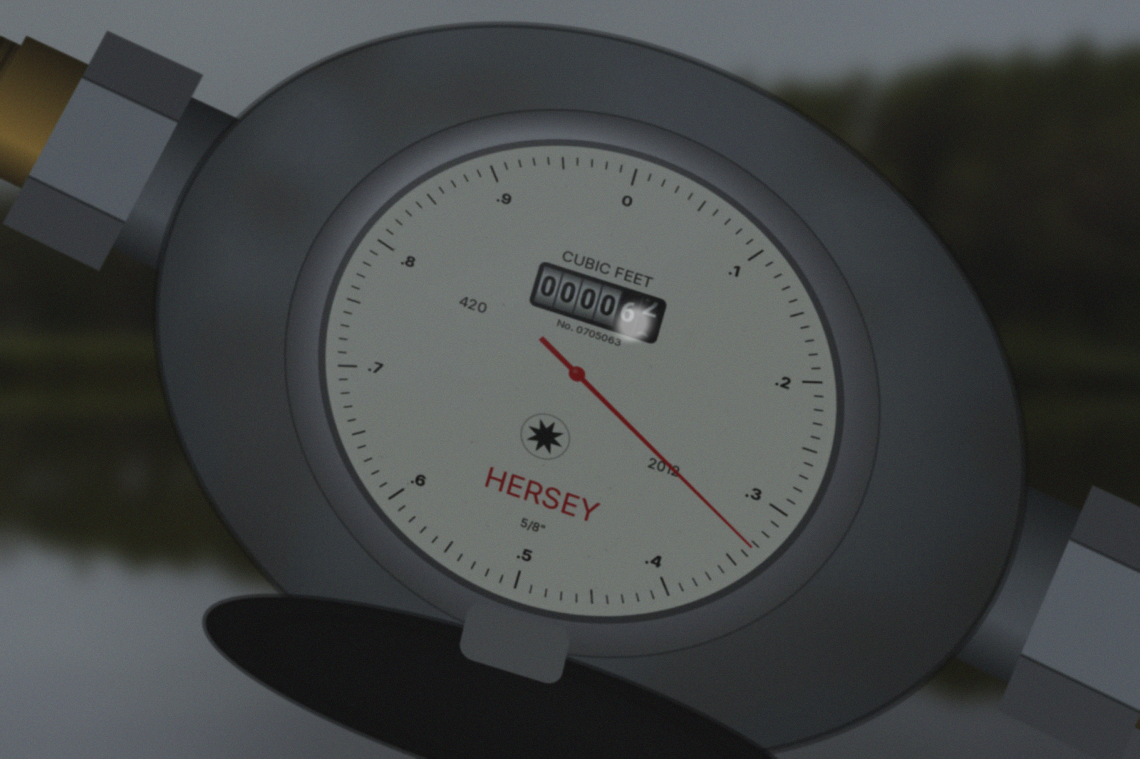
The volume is 62.33 (ft³)
